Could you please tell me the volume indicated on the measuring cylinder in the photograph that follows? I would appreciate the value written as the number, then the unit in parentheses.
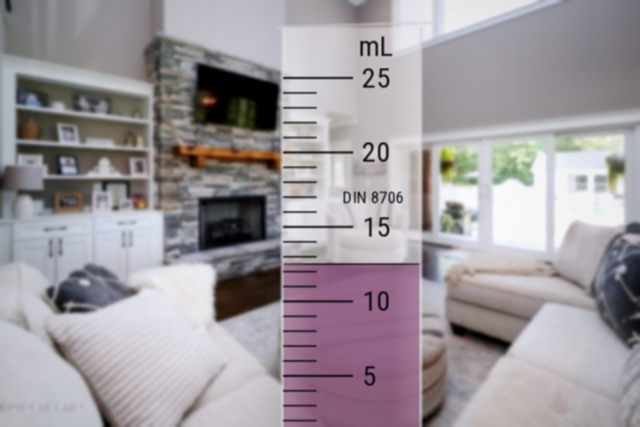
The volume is 12.5 (mL)
